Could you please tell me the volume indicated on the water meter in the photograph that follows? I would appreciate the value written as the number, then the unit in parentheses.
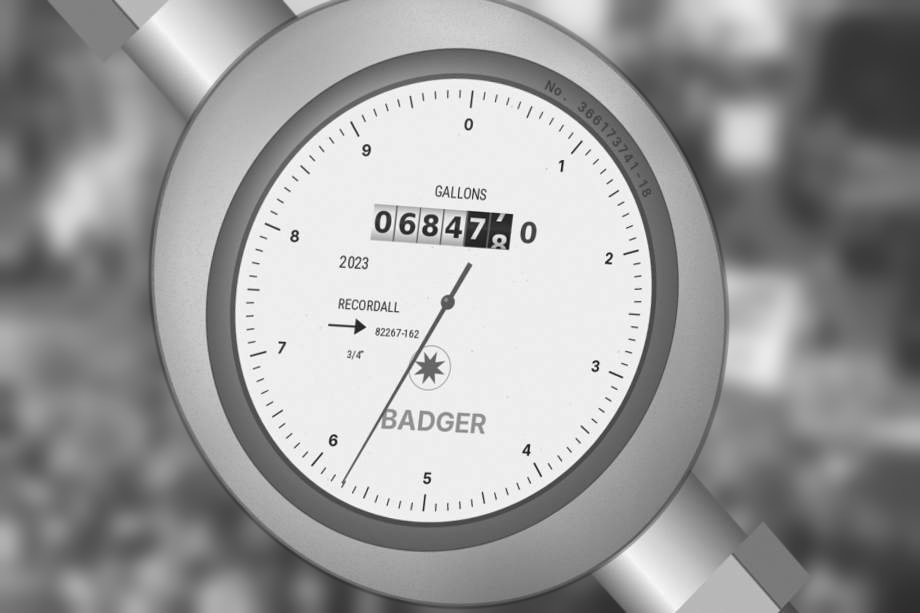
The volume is 684775.7 (gal)
